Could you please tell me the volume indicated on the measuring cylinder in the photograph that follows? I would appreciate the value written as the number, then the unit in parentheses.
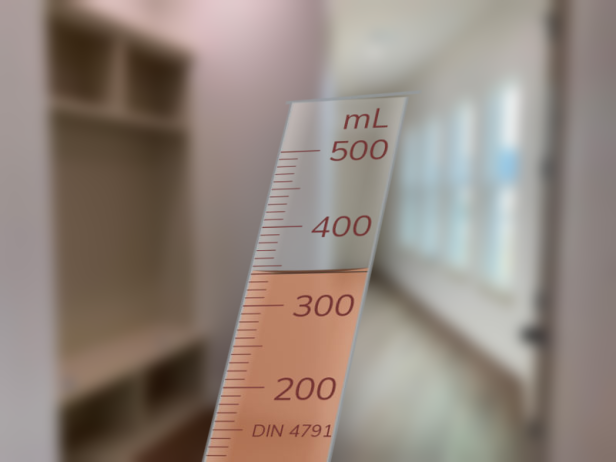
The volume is 340 (mL)
